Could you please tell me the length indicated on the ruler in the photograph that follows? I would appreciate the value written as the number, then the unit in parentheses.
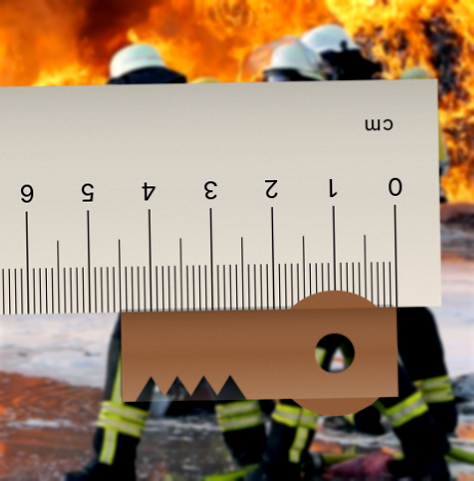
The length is 4.5 (cm)
